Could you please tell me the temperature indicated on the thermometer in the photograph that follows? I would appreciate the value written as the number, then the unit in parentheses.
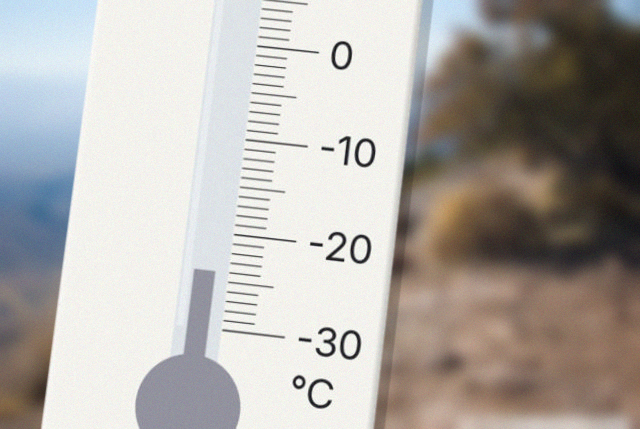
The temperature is -24 (°C)
